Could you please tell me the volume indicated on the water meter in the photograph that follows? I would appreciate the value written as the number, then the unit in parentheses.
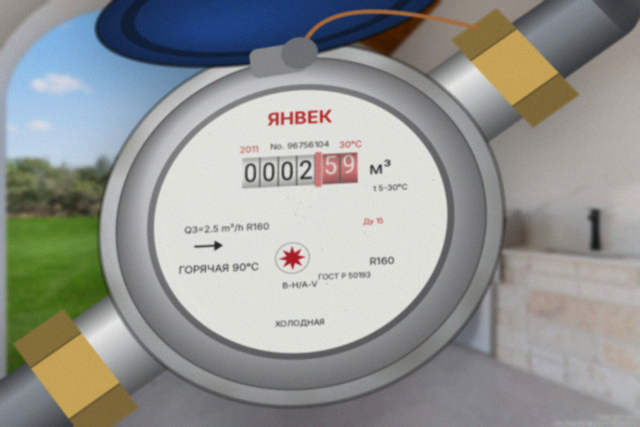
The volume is 2.59 (m³)
